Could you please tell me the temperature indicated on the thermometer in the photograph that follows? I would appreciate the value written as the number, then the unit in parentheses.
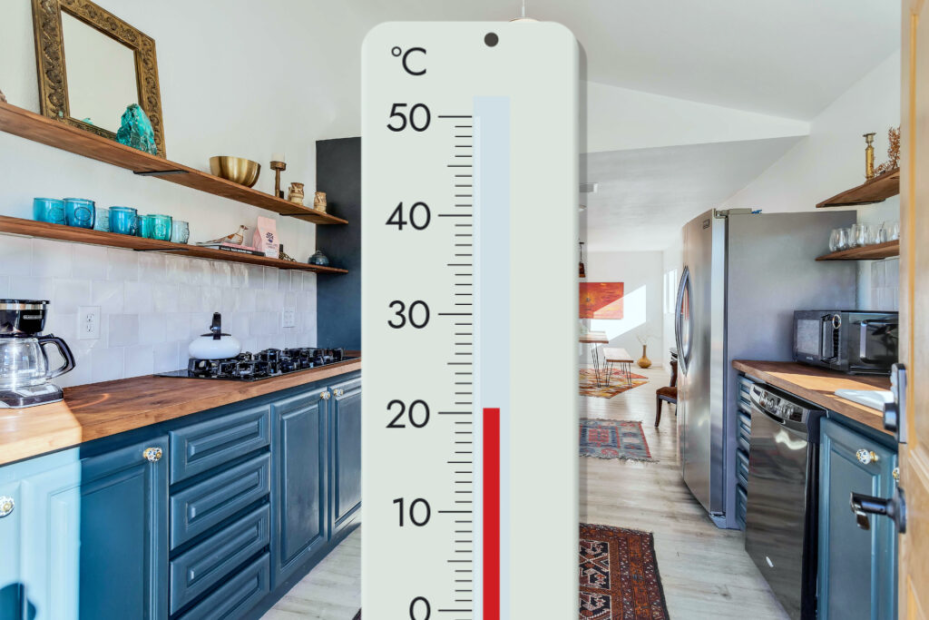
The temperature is 20.5 (°C)
